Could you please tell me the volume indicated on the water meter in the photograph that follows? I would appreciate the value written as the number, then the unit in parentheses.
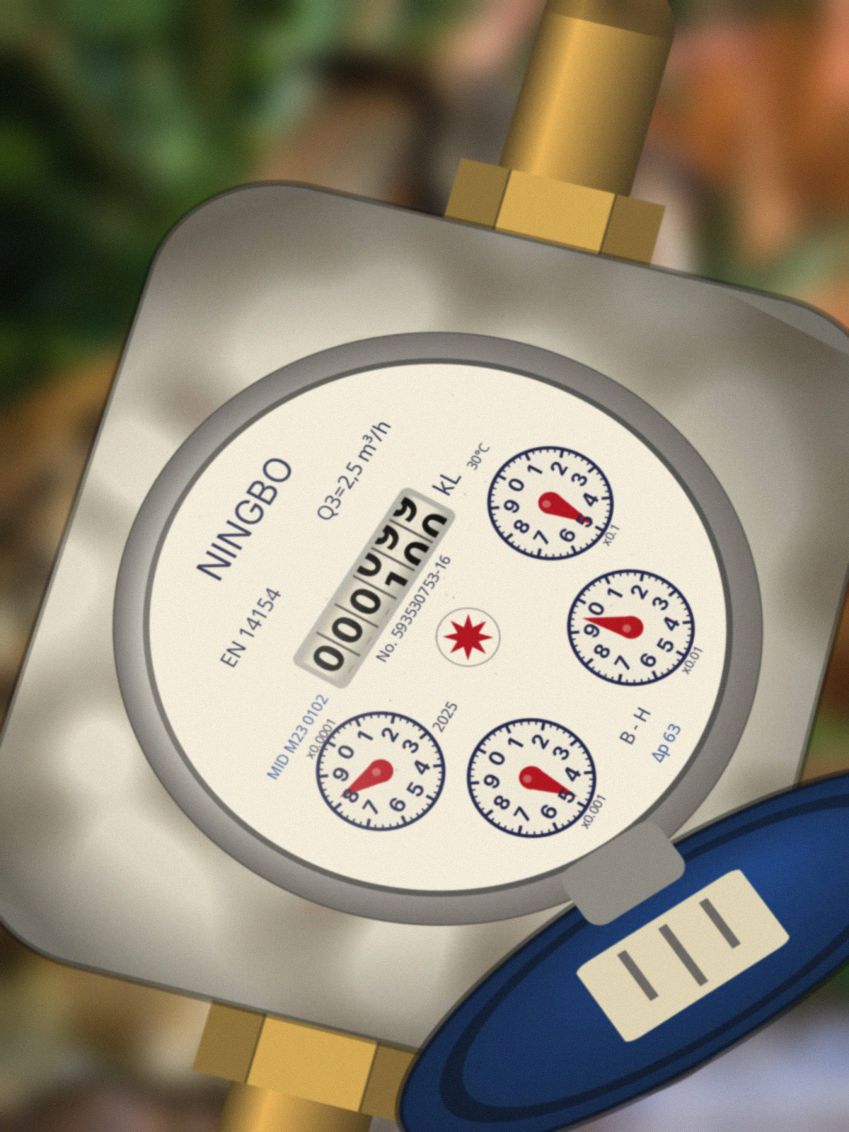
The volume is 99.4948 (kL)
